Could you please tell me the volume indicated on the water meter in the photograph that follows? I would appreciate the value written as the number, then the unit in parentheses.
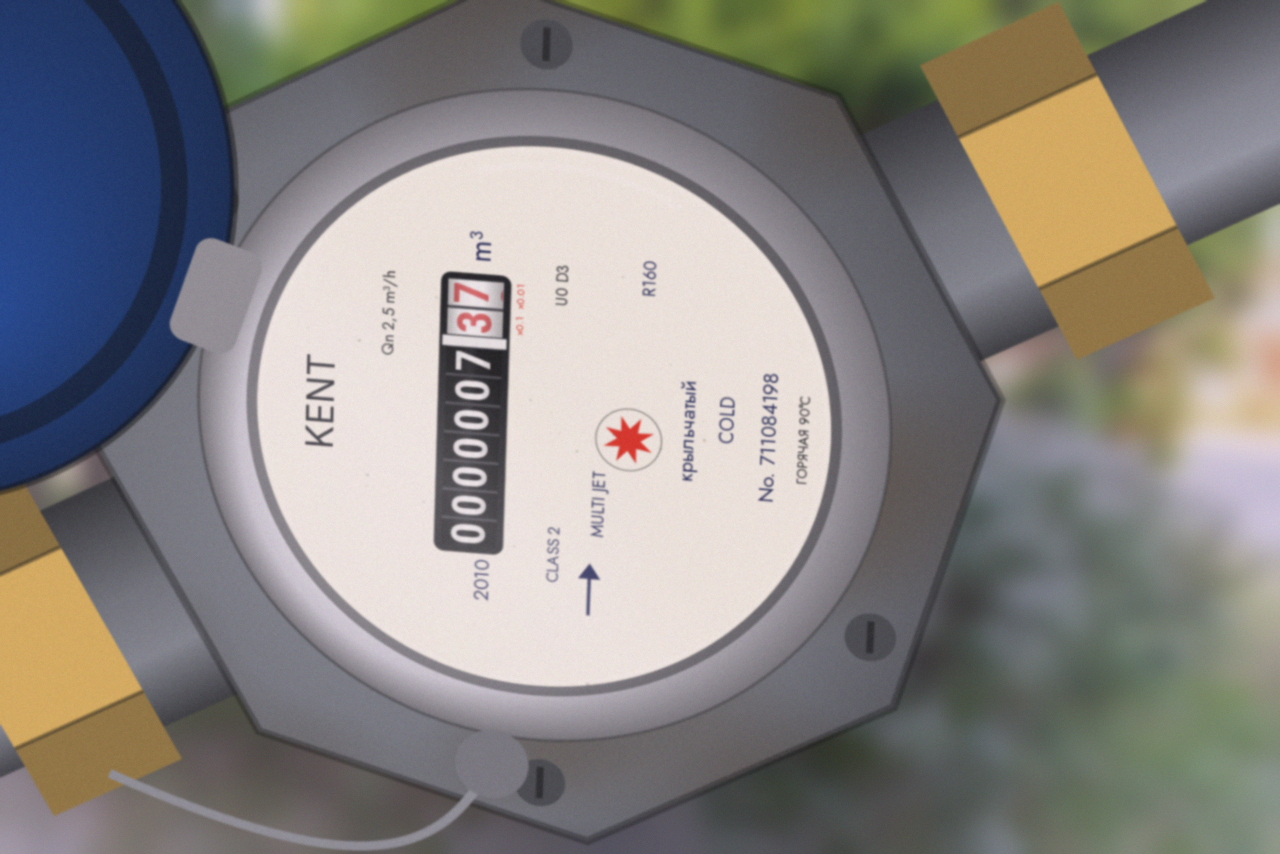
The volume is 7.37 (m³)
